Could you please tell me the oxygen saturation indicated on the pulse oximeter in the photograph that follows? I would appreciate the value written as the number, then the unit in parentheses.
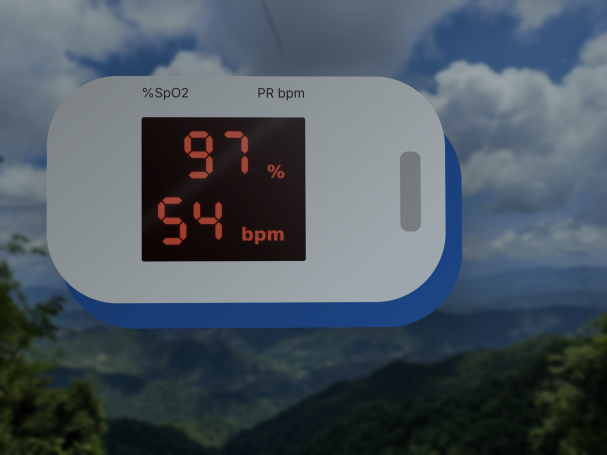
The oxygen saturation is 97 (%)
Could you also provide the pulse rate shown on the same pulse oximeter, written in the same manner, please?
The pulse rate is 54 (bpm)
